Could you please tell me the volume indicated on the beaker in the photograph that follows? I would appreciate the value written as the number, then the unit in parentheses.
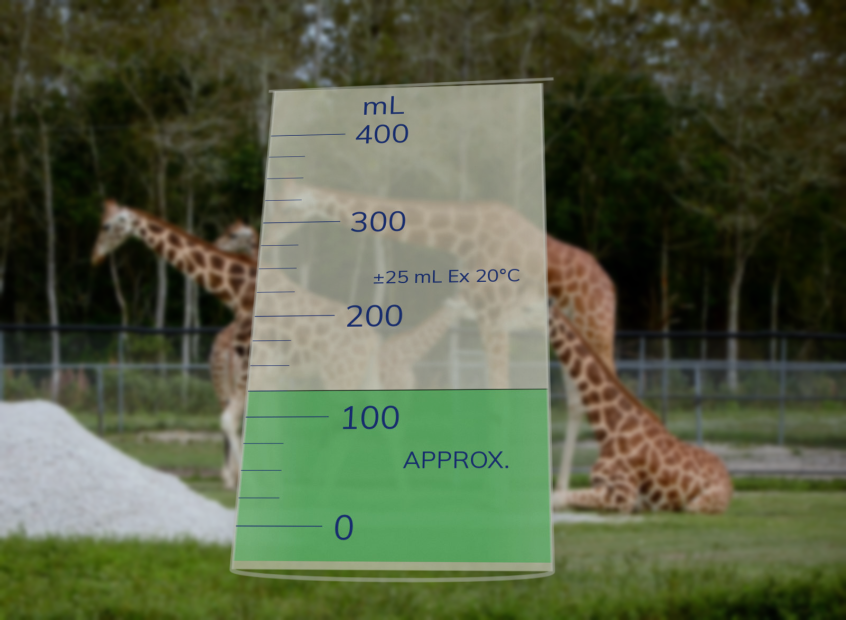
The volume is 125 (mL)
